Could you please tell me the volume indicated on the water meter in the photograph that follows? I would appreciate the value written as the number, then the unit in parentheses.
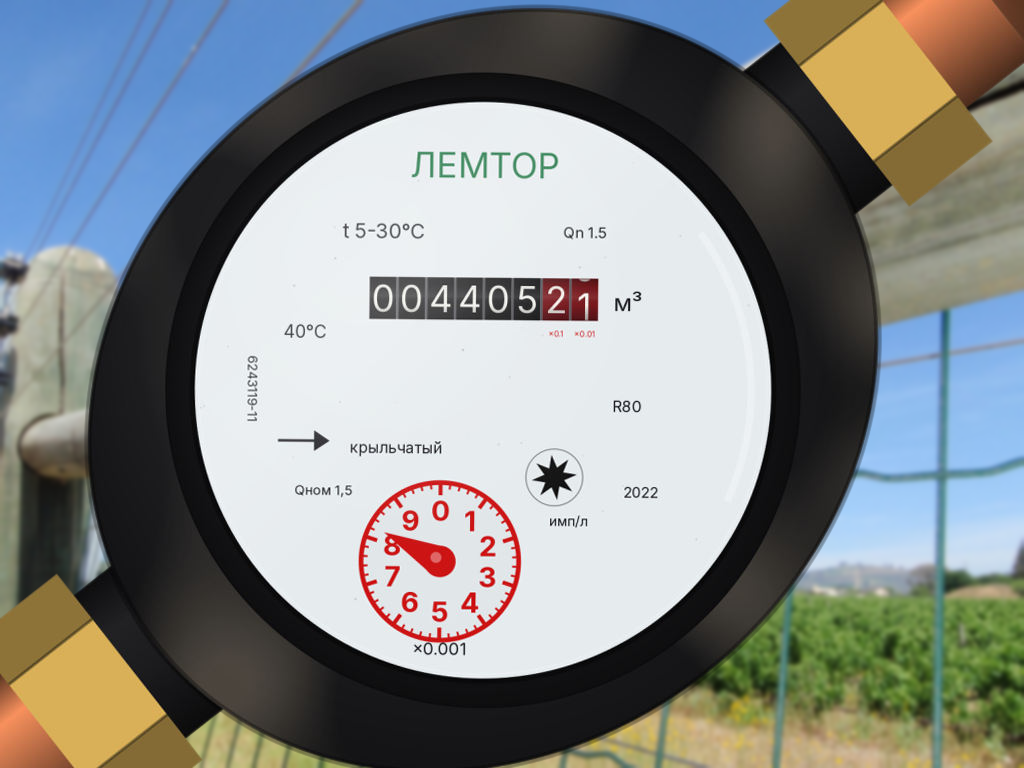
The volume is 4405.208 (m³)
